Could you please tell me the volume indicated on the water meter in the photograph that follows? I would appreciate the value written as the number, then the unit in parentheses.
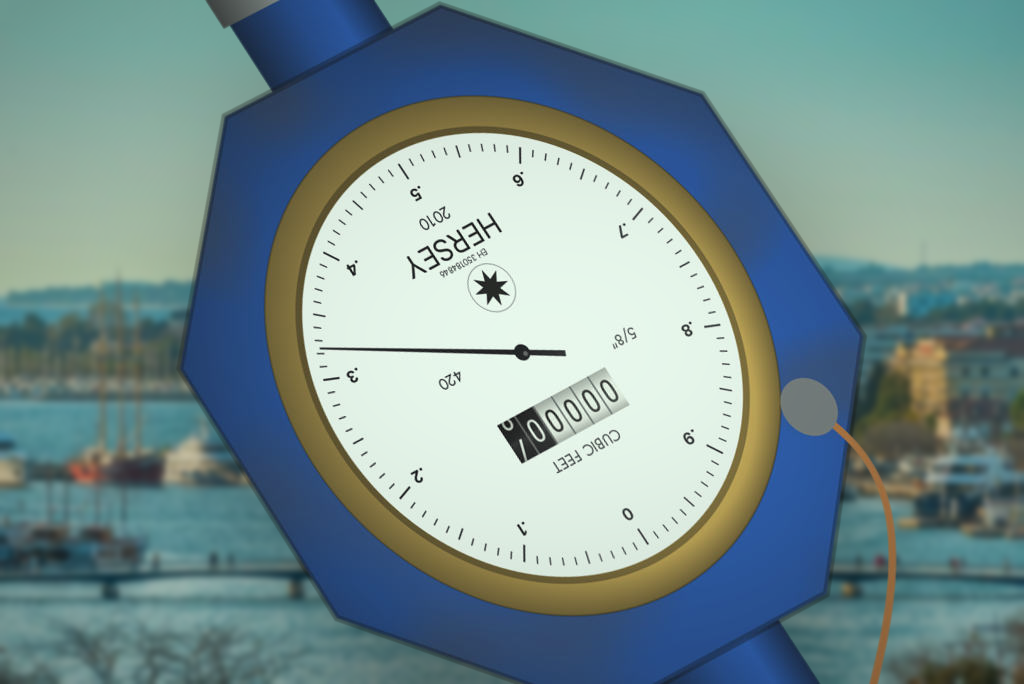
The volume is 7.32 (ft³)
